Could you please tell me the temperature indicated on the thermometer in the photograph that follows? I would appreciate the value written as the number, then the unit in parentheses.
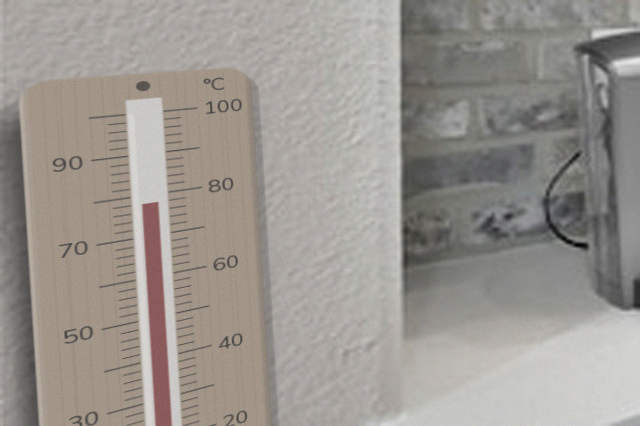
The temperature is 78 (°C)
